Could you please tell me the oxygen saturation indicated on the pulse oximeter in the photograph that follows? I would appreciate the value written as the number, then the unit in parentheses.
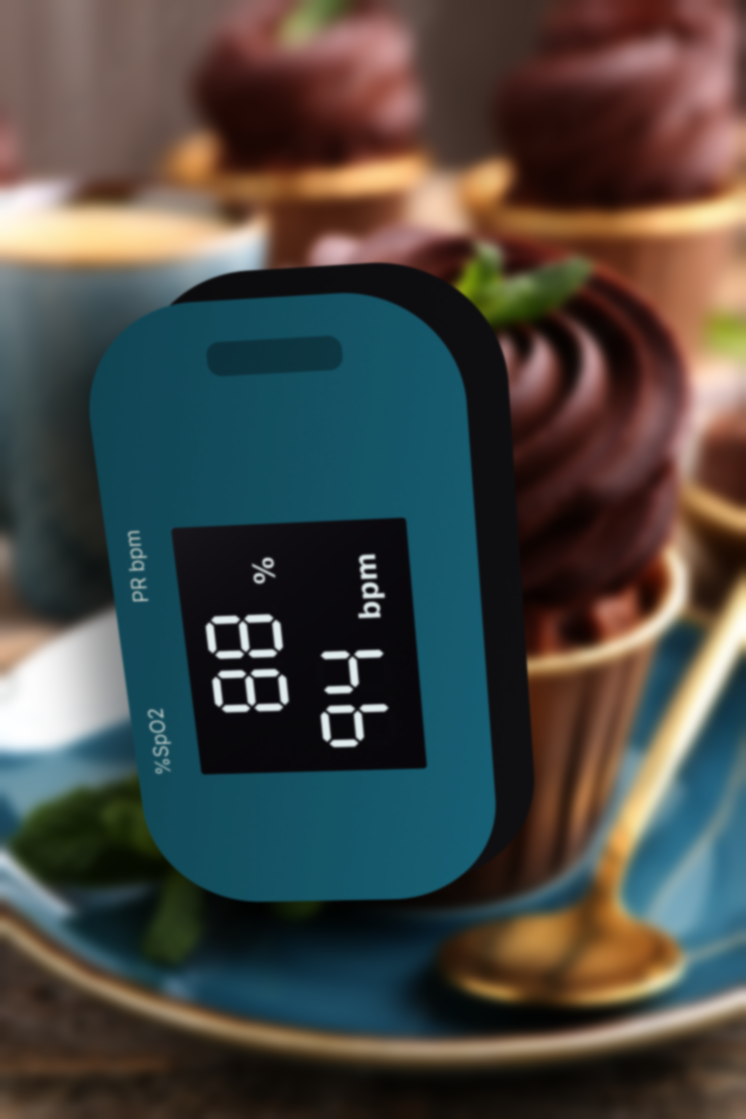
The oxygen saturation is 88 (%)
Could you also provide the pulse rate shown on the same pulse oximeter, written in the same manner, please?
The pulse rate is 94 (bpm)
